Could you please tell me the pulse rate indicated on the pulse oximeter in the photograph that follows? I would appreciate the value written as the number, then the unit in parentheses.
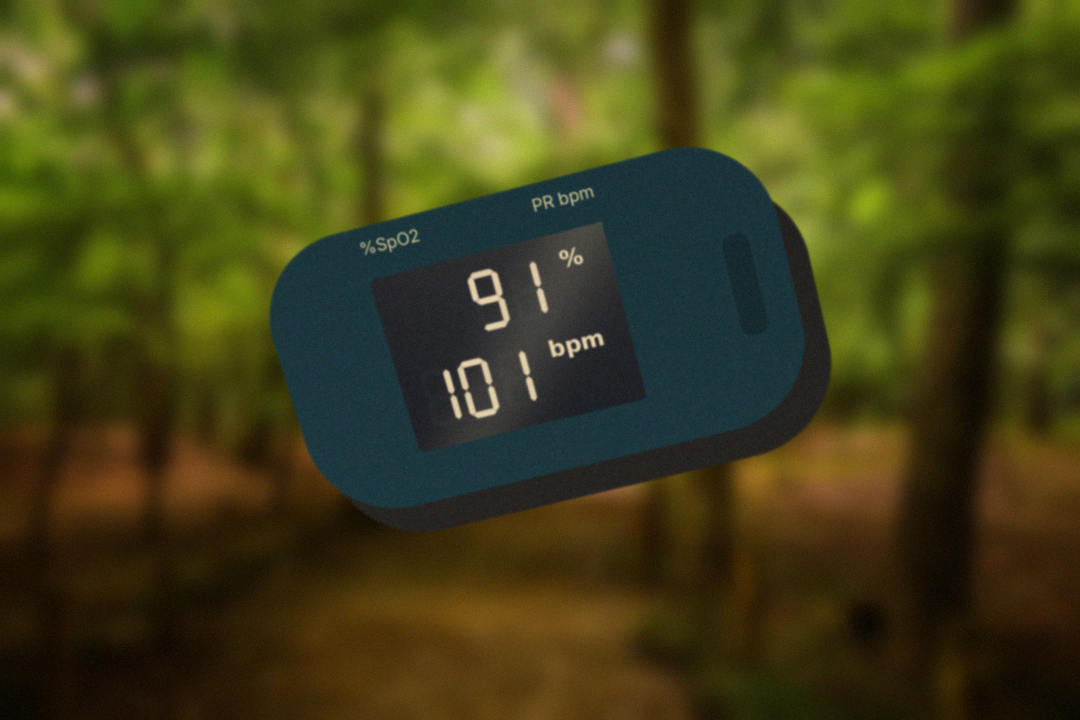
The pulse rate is 101 (bpm)
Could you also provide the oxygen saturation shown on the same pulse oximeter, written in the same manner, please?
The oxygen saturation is 91 (%)
